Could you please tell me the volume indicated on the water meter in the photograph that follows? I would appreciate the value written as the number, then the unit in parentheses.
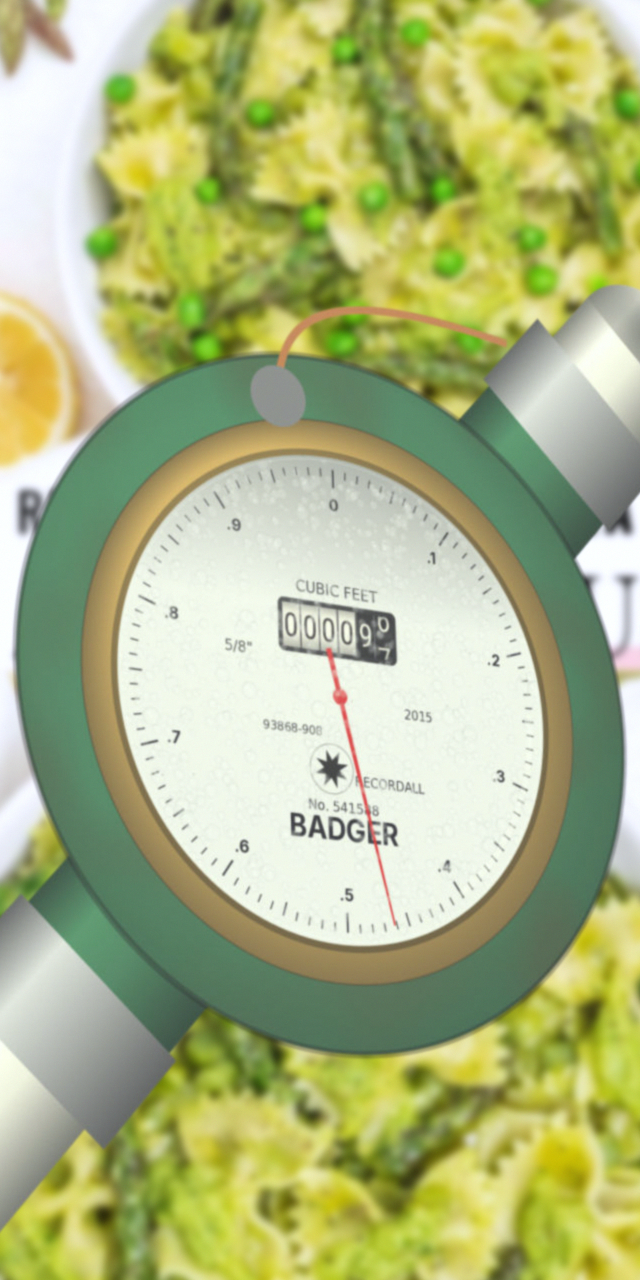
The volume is 96.46 (ft³)
